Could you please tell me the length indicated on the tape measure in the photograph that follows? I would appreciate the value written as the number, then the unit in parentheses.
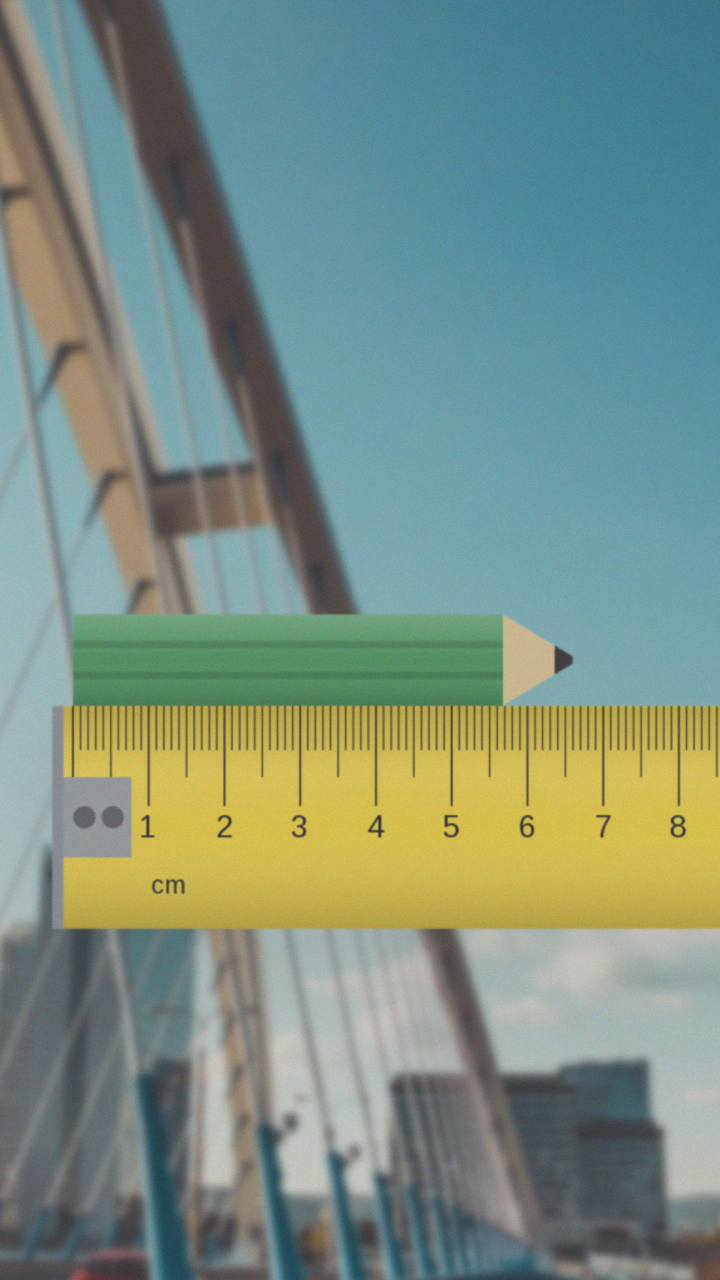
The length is 6.6 (cm)
